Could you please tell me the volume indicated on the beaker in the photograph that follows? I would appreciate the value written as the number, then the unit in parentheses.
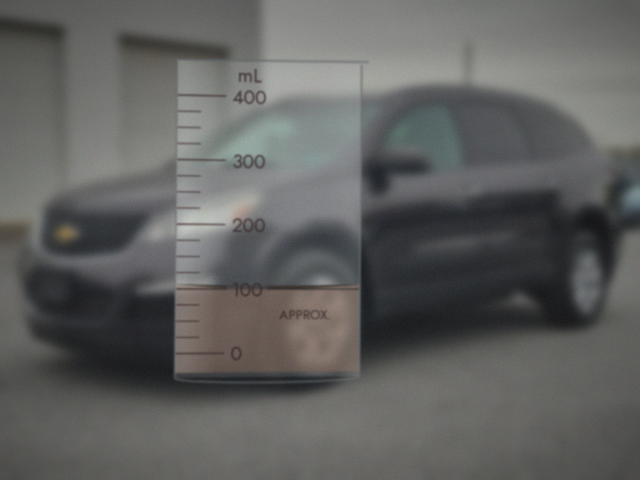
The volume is 100 (mL)
